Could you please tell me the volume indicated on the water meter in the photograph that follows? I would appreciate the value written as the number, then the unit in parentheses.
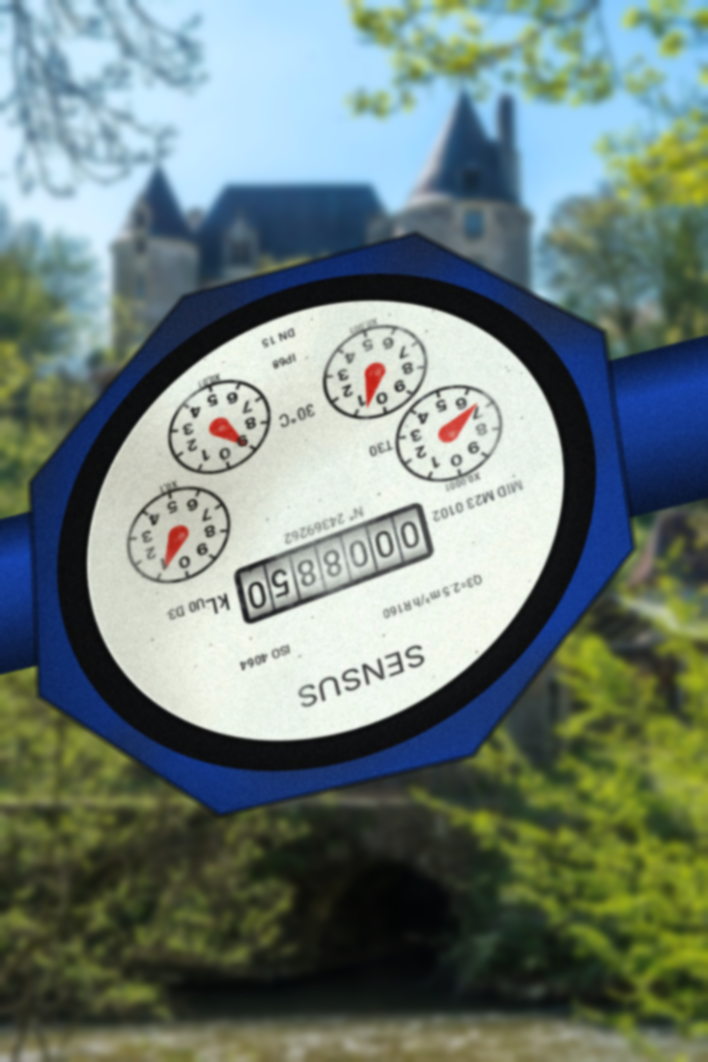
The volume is 8850.0906 (kL)
